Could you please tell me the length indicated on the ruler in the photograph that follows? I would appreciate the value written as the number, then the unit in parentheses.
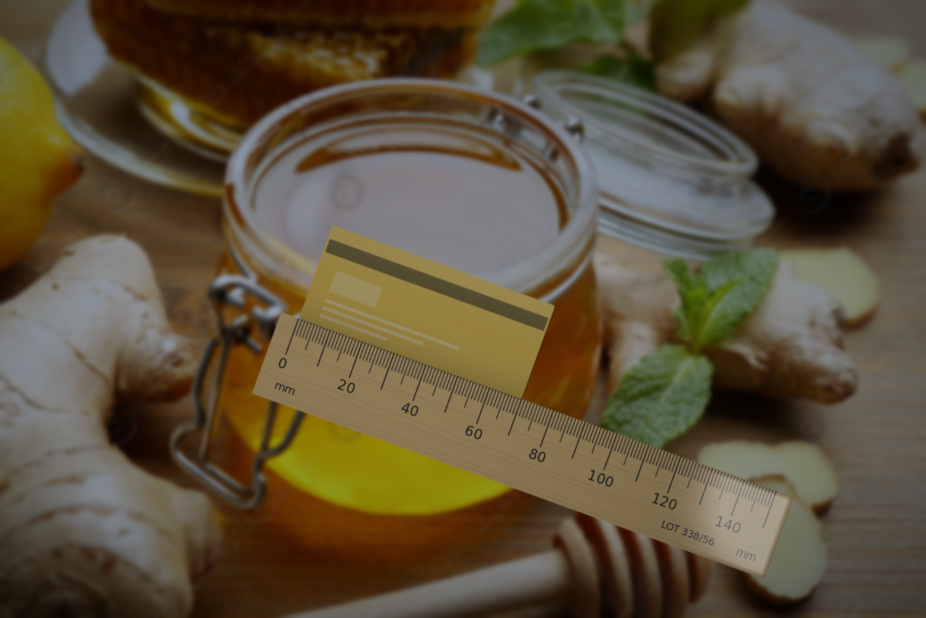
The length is 70 (mm)
